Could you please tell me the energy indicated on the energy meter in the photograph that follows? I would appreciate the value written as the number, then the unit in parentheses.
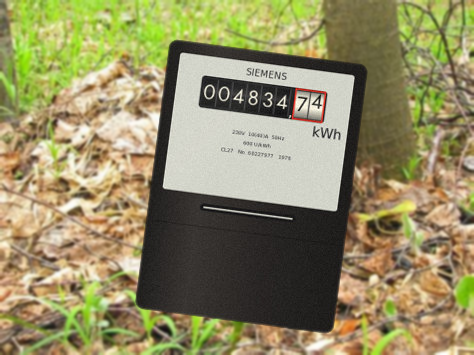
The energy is 4834.74 (kWh)
